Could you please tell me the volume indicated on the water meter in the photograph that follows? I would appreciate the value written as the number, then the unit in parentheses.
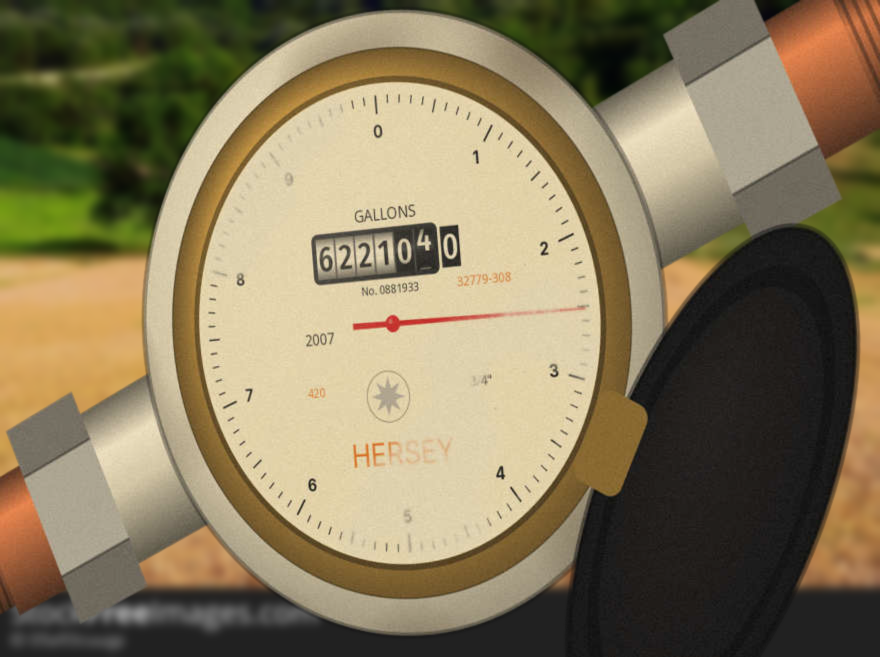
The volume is 6221042.5 (gal)
